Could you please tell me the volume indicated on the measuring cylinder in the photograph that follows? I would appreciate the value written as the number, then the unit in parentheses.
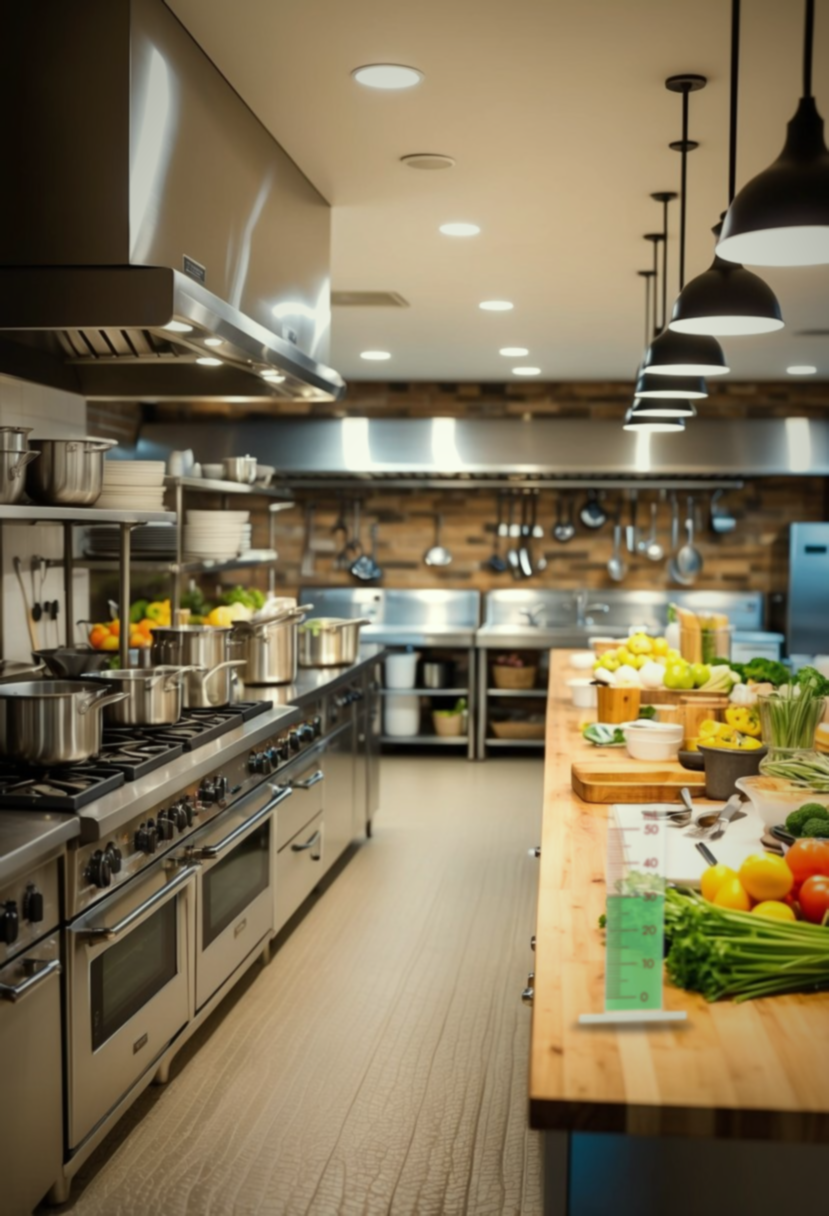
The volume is 30 (mL)
